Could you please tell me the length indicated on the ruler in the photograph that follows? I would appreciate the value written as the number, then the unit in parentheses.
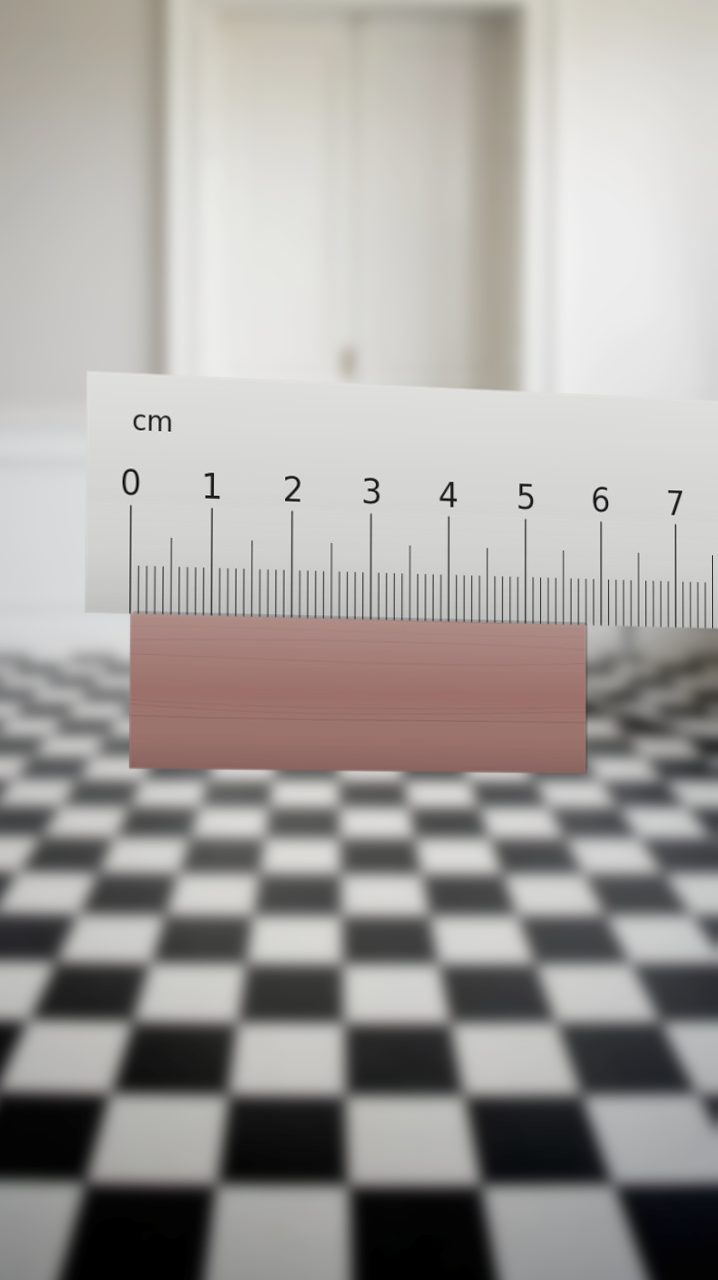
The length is 5.8 (cm)
